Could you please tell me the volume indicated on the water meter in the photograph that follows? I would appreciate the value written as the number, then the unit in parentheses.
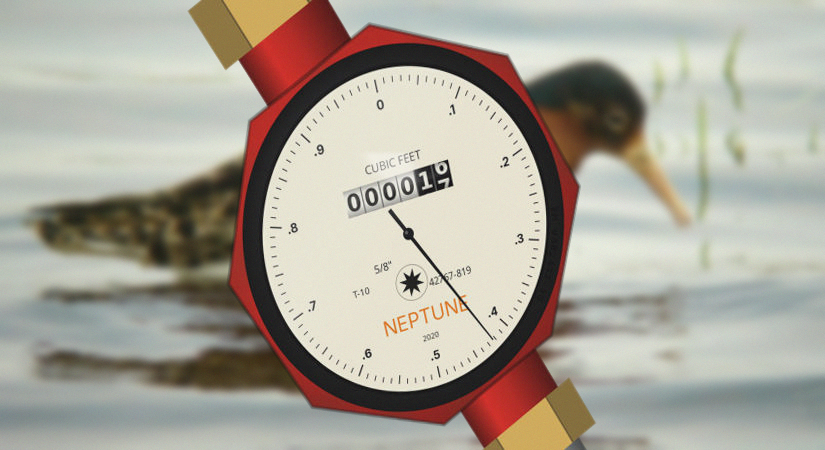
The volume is 16.42 (ft³)
